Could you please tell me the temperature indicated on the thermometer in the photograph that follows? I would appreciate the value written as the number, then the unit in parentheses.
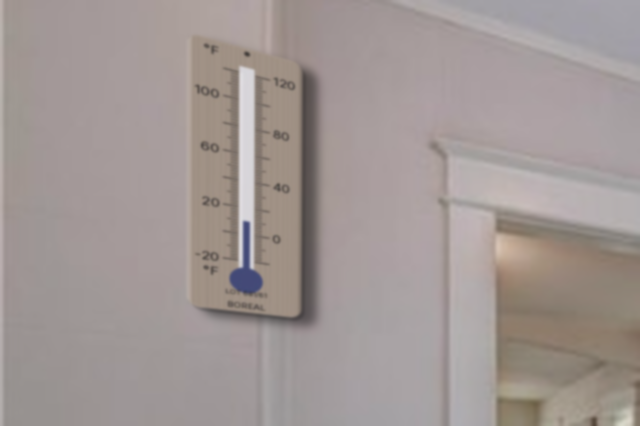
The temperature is 10 (°F)
